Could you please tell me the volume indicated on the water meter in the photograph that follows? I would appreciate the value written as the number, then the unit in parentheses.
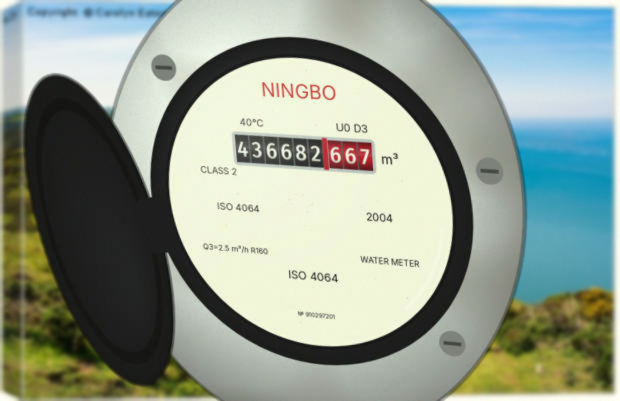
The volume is 436682.667 (m³)
